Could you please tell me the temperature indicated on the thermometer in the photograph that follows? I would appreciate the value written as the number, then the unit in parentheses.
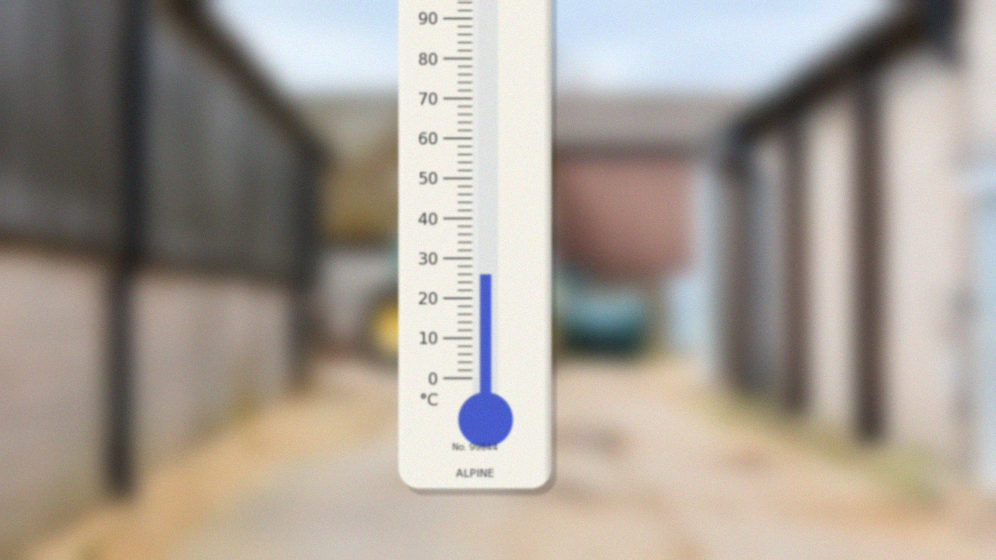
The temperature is 26 (°C)
